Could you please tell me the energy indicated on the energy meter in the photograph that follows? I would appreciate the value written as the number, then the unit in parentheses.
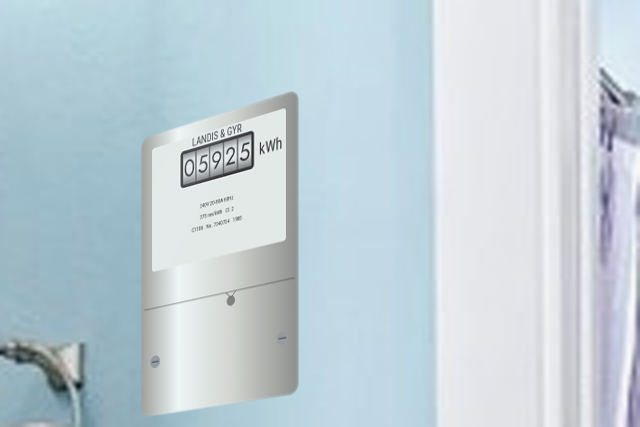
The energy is 5925 (kWh)
